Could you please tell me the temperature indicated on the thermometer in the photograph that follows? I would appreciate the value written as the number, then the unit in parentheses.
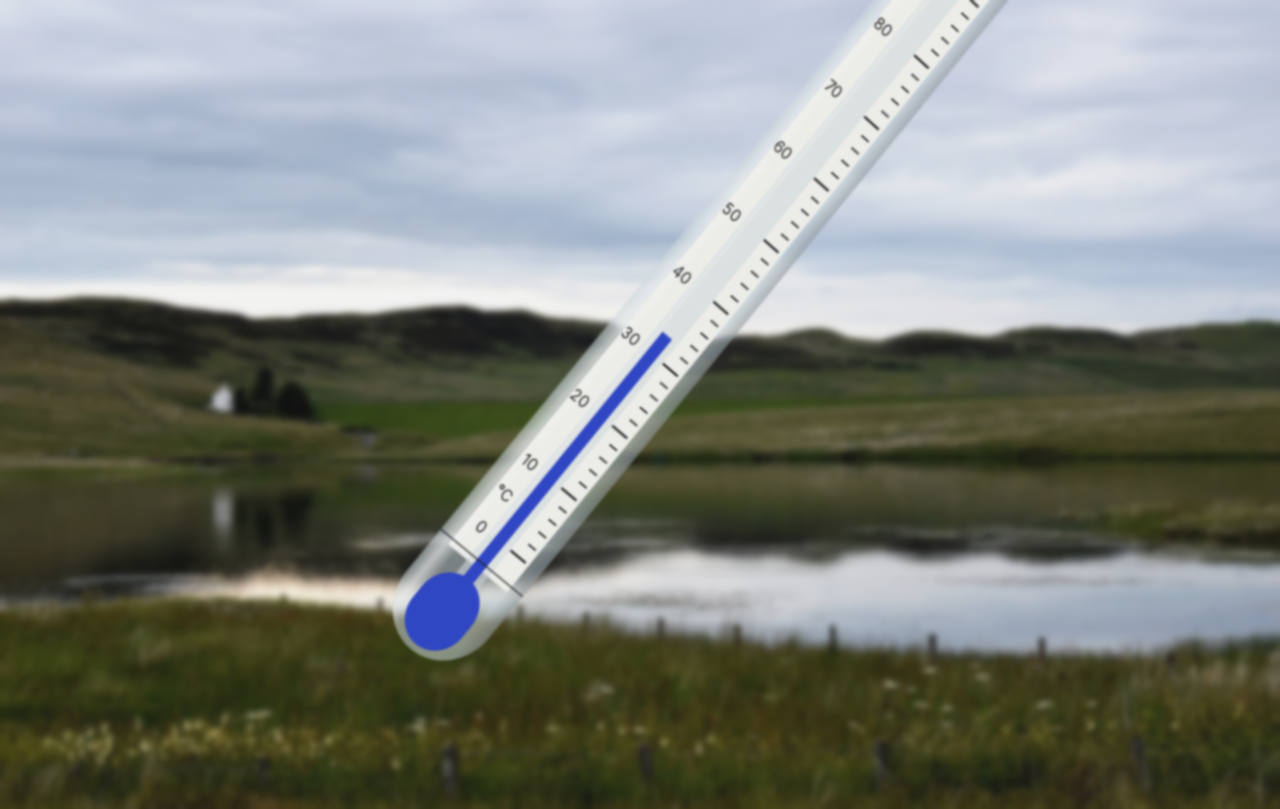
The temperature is 33 (°C)
